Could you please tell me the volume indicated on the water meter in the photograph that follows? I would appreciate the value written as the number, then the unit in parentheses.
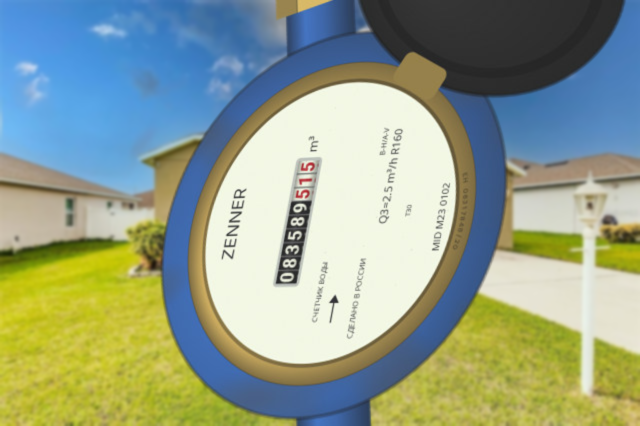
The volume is 83589.515 (m³)
